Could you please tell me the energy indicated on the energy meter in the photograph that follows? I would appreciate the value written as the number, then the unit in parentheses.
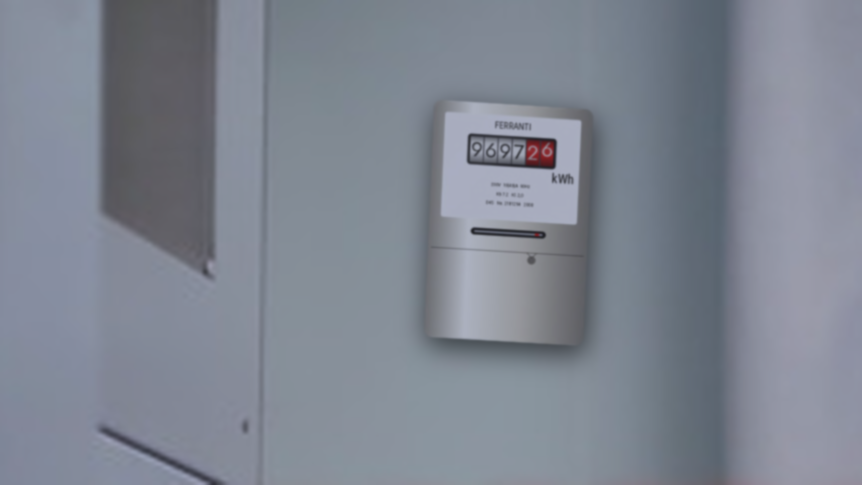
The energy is 9697.26 (kWh)
